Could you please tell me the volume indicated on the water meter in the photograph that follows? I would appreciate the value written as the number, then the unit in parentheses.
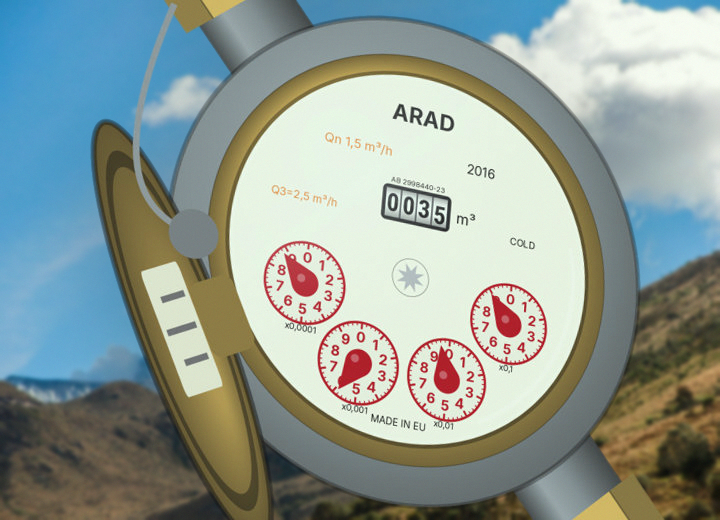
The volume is 34.8958 (m³)
